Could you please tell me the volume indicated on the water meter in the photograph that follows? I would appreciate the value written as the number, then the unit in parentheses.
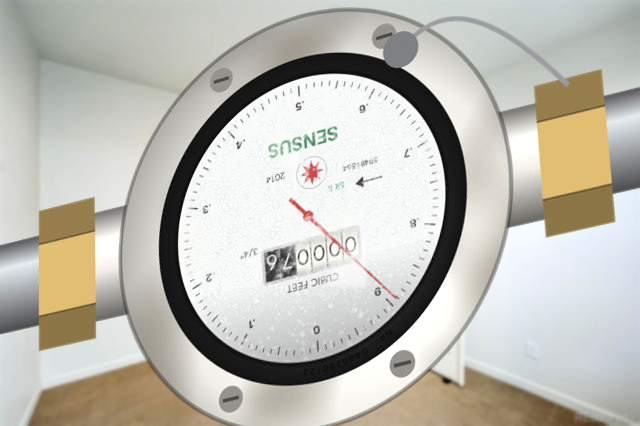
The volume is 75.89 (ft³)
